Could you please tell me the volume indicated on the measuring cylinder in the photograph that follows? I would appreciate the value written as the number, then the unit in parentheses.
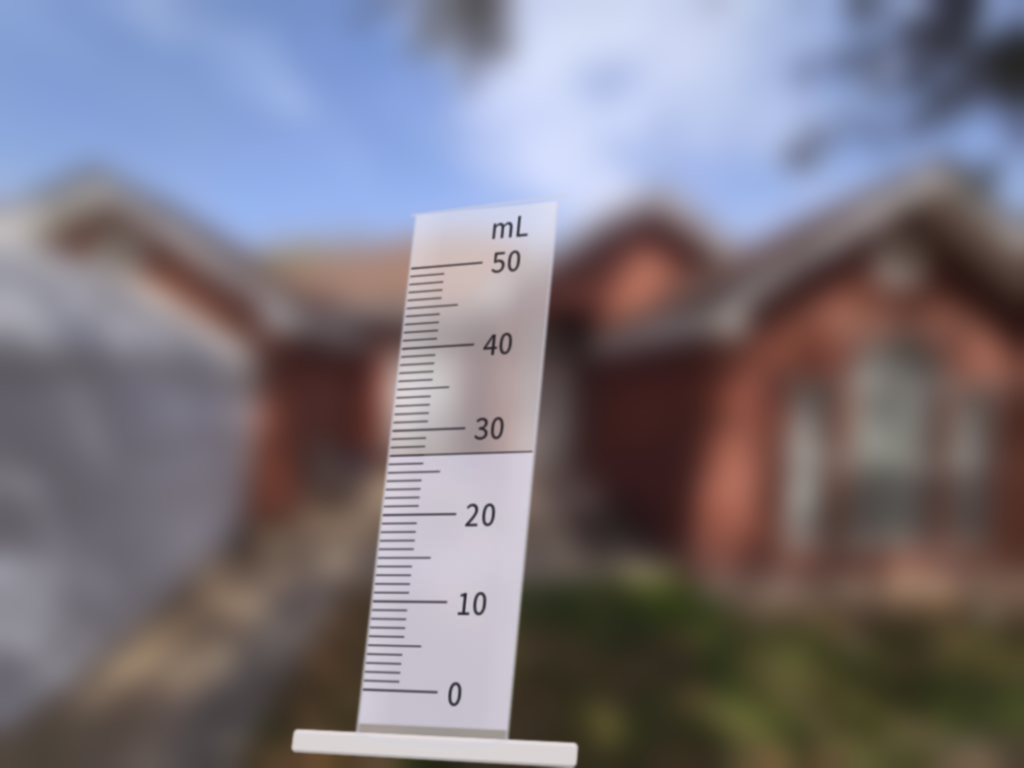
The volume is 27 (mL)
